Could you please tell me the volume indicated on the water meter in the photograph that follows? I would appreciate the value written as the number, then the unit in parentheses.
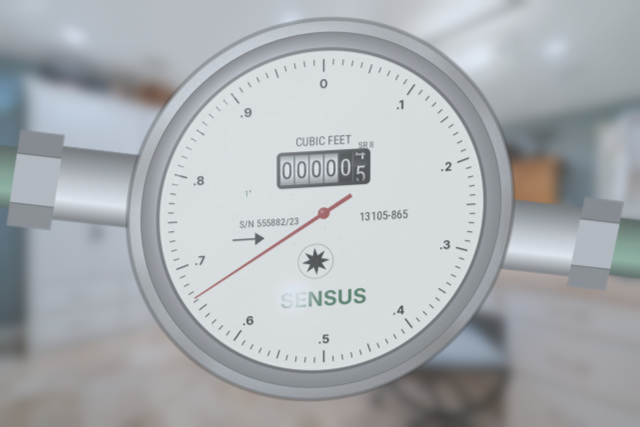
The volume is 4.66 (ft³)
